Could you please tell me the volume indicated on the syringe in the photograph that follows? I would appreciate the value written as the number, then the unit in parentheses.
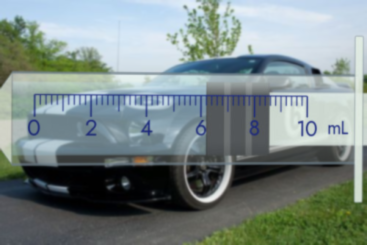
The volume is 6.2 (mL)
